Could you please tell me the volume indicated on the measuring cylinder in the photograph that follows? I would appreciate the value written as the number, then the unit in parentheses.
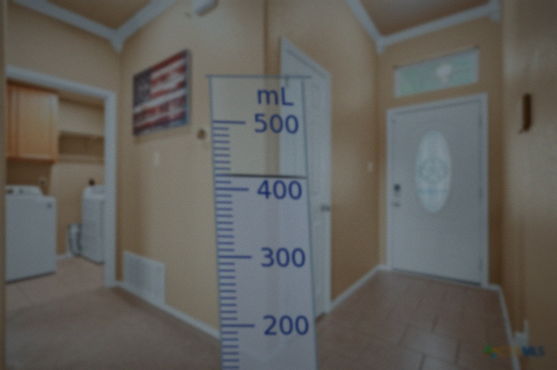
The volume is 420 (mL)
